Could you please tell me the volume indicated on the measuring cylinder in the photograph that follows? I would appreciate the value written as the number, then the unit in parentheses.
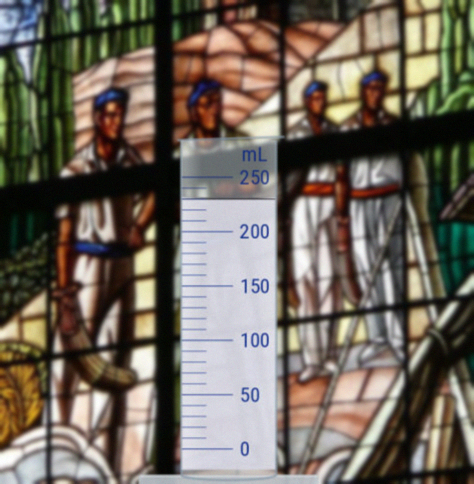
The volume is 230 (mL)
